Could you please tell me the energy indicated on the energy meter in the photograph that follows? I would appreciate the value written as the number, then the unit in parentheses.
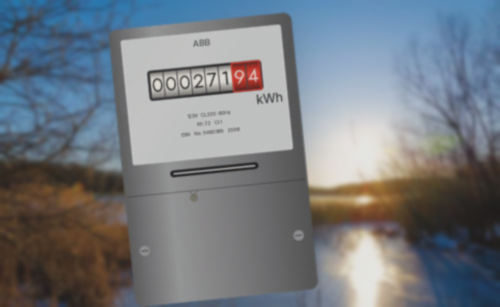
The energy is 271.94 (kWh)
